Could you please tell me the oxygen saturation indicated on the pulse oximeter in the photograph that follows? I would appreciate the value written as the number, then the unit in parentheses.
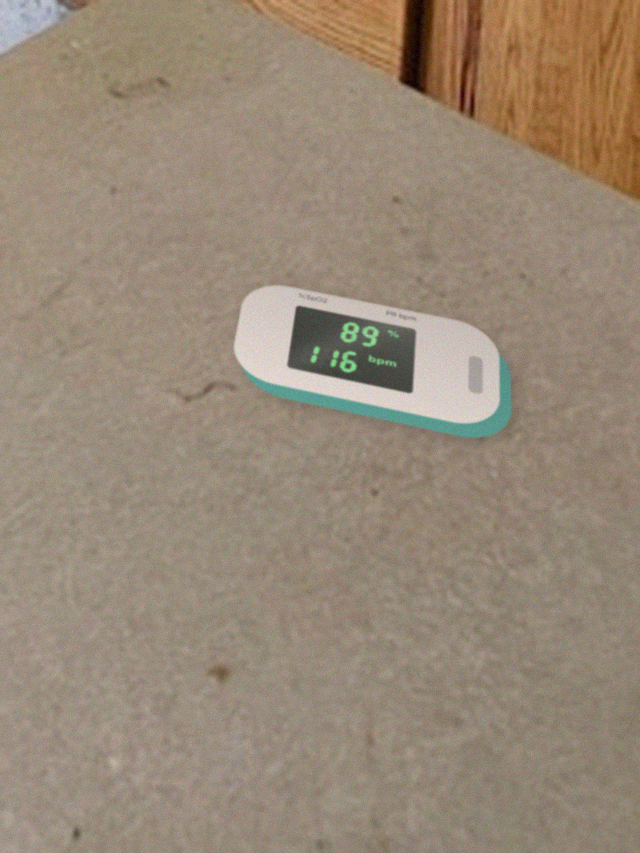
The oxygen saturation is 89 (%)
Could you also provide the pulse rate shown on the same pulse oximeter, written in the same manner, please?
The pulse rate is 116 (bpm)
